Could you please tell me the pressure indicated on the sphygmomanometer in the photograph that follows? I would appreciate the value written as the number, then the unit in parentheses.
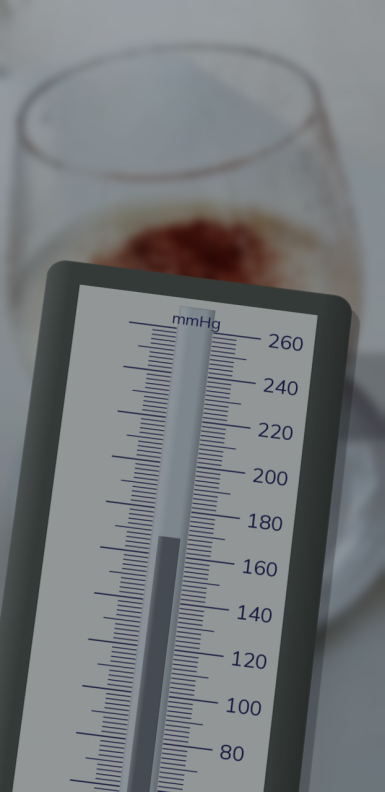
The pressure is 168 (mmHg)
